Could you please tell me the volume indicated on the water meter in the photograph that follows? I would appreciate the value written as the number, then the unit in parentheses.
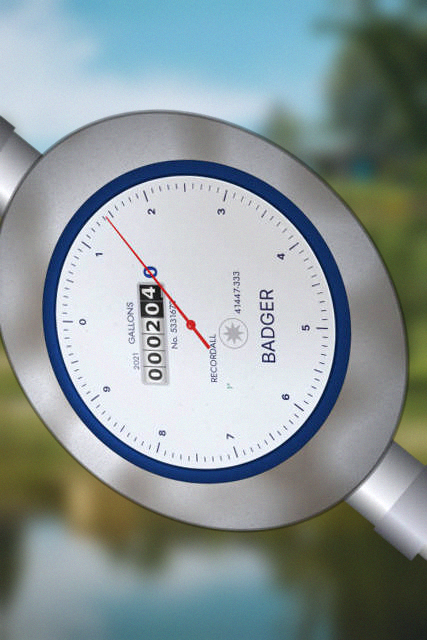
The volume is 2041.4 (gal)
